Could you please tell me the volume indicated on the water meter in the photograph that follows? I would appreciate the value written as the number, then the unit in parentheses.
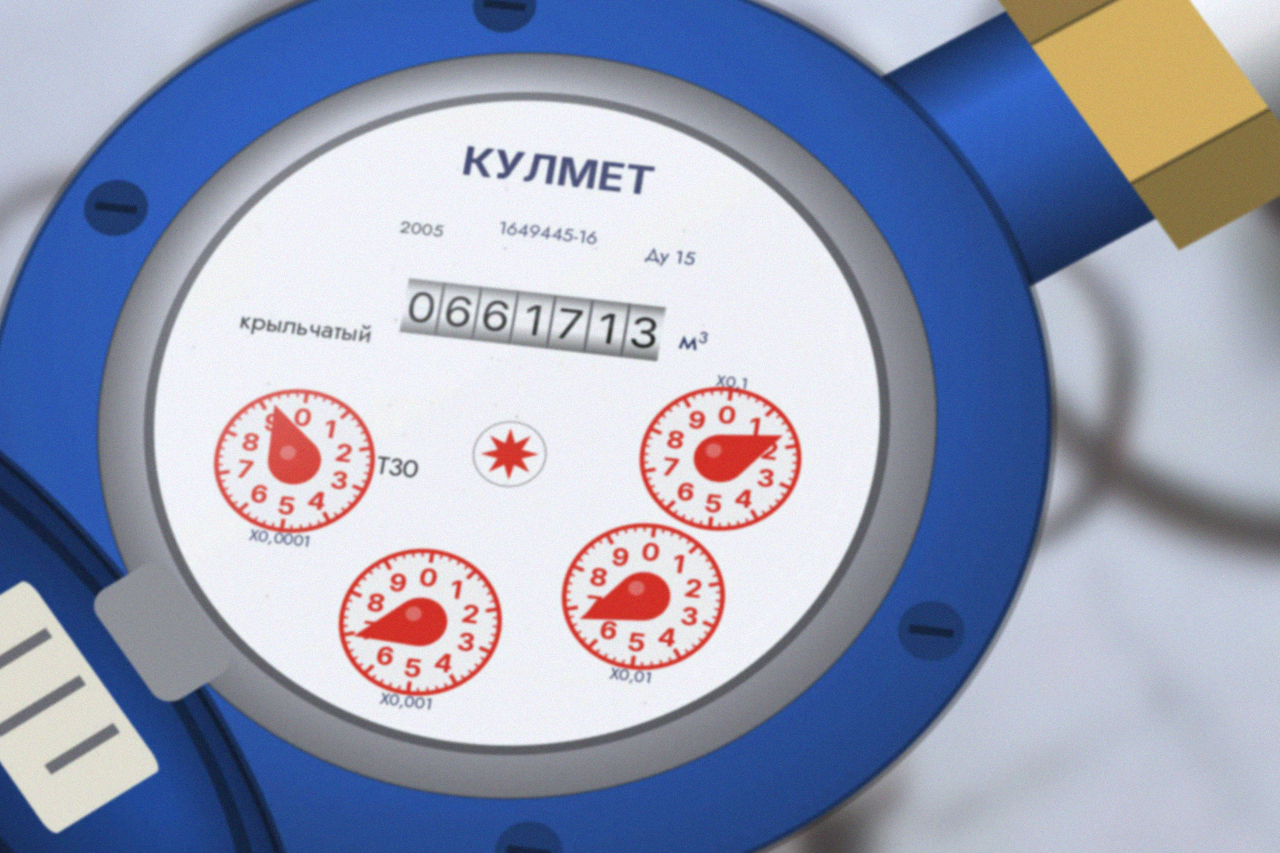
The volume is 661713.1669 (m³)
